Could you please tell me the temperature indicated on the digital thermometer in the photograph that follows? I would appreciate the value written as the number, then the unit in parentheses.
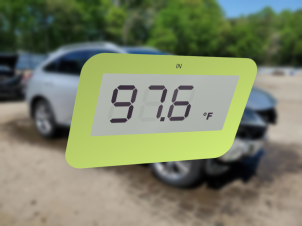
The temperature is 97.6 (°F)
